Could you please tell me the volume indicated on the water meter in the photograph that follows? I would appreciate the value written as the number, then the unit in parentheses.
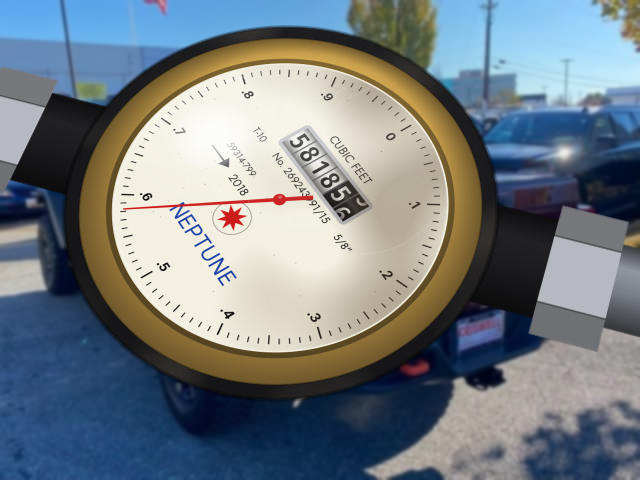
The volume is 581855.58 (ft³)
